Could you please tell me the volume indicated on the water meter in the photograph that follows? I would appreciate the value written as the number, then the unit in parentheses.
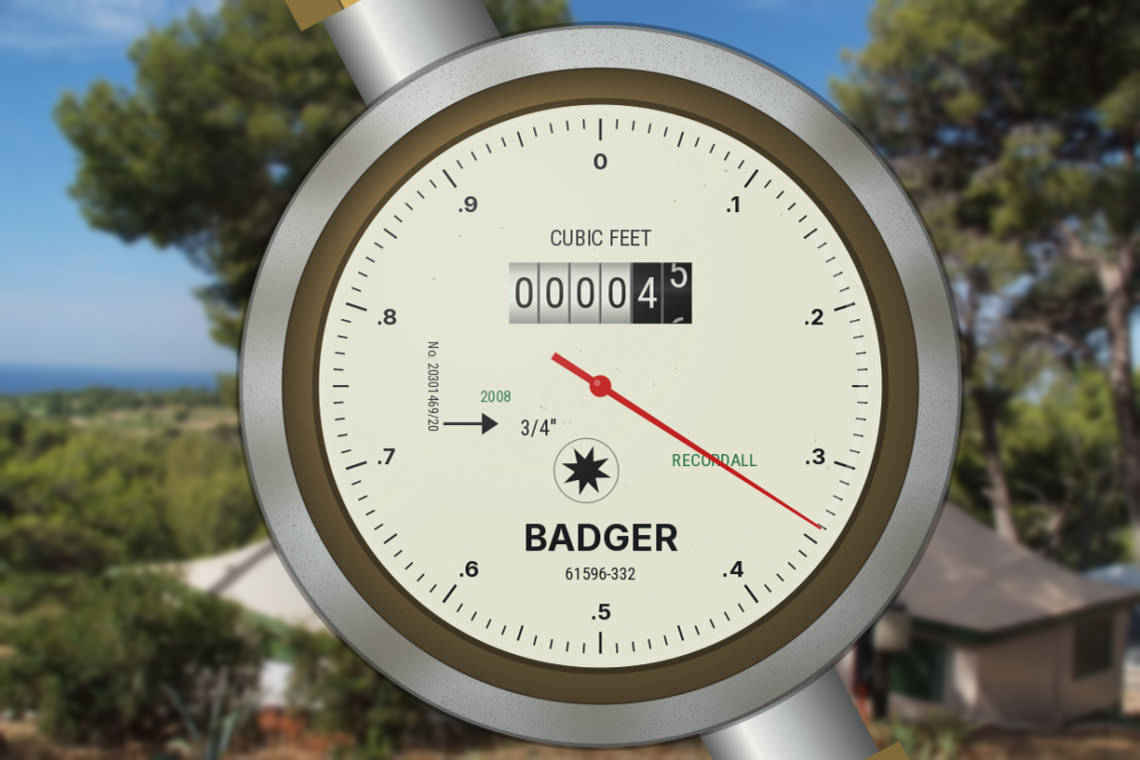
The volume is 45.34 (ft³)
